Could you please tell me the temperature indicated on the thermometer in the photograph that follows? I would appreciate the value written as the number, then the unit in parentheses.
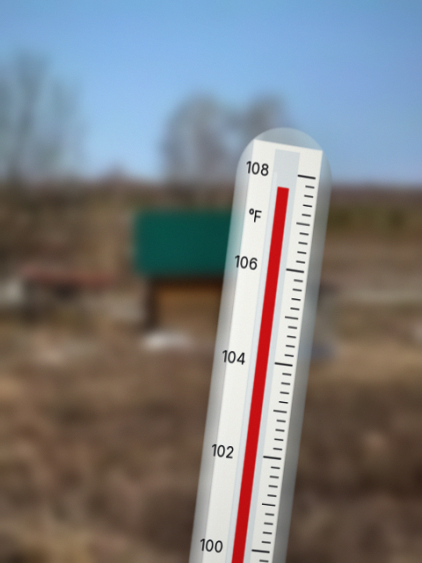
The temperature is 107.7 (°F)
